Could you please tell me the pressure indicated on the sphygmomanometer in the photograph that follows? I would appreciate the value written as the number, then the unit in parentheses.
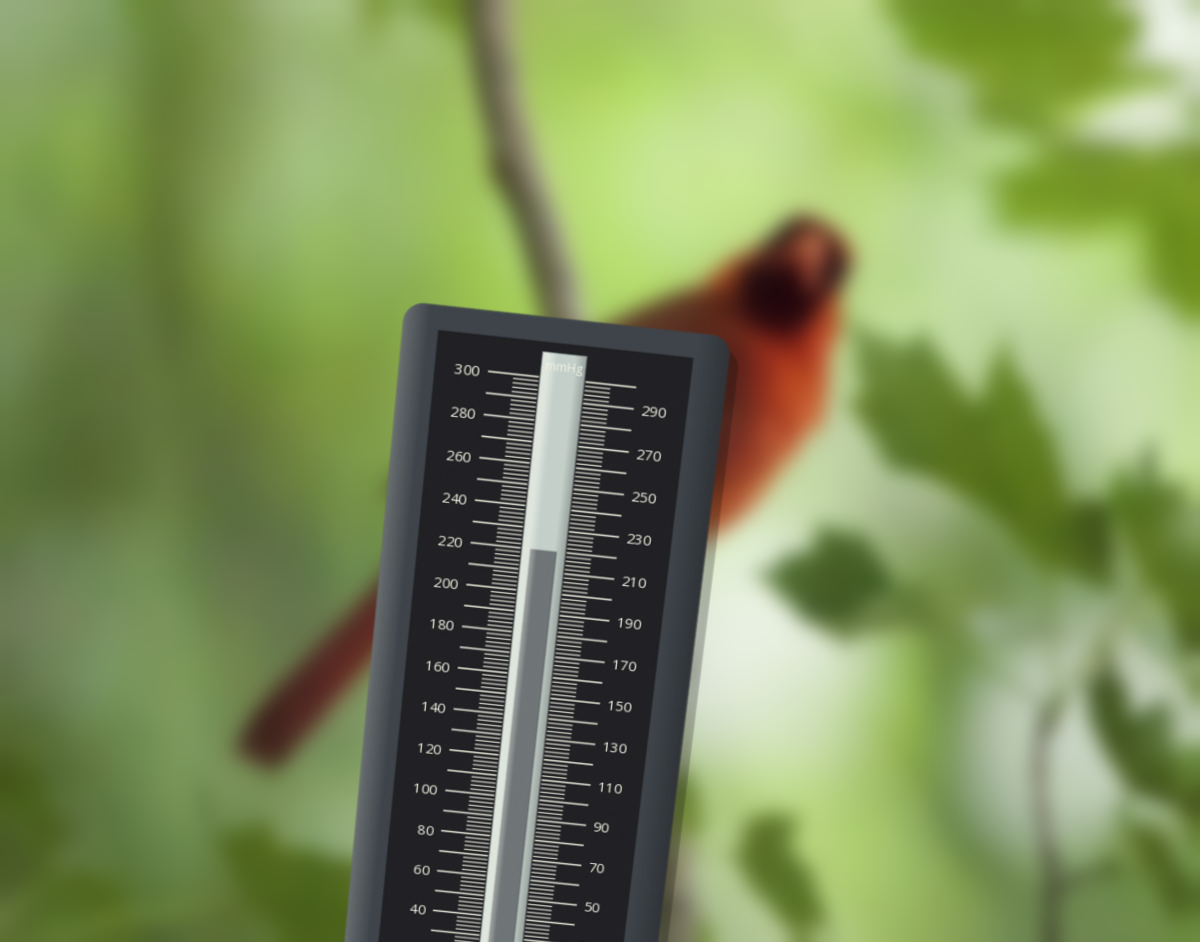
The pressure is 220 (mmHg)
